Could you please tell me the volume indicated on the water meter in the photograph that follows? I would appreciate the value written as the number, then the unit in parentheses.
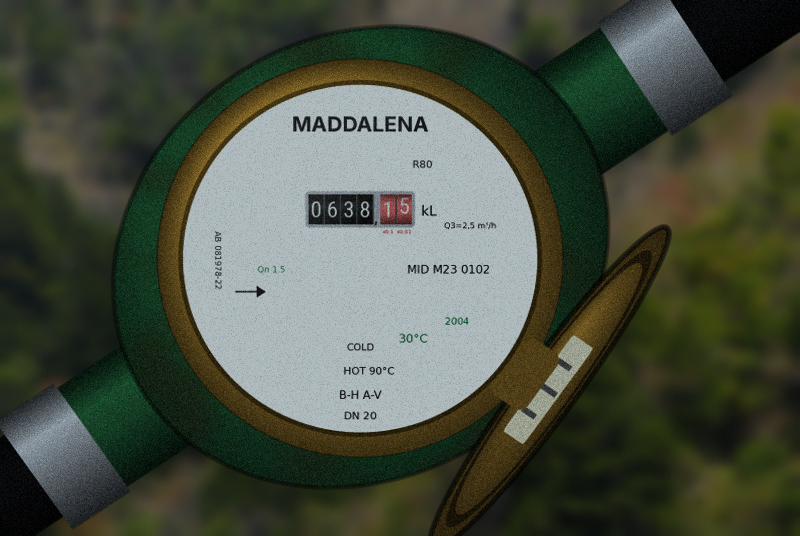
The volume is 638.15 (kL)
